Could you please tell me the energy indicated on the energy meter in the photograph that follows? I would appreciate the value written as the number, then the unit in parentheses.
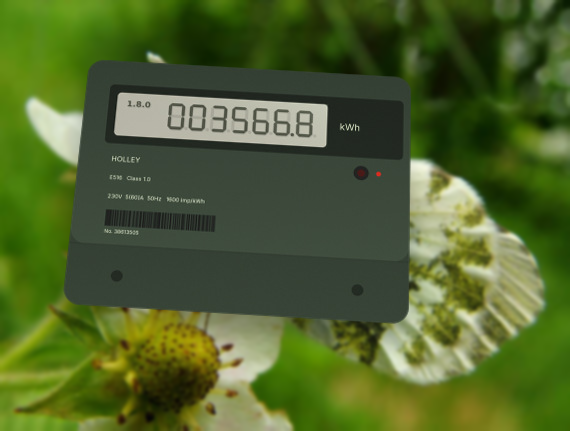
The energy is 3566.8 (kWh)
